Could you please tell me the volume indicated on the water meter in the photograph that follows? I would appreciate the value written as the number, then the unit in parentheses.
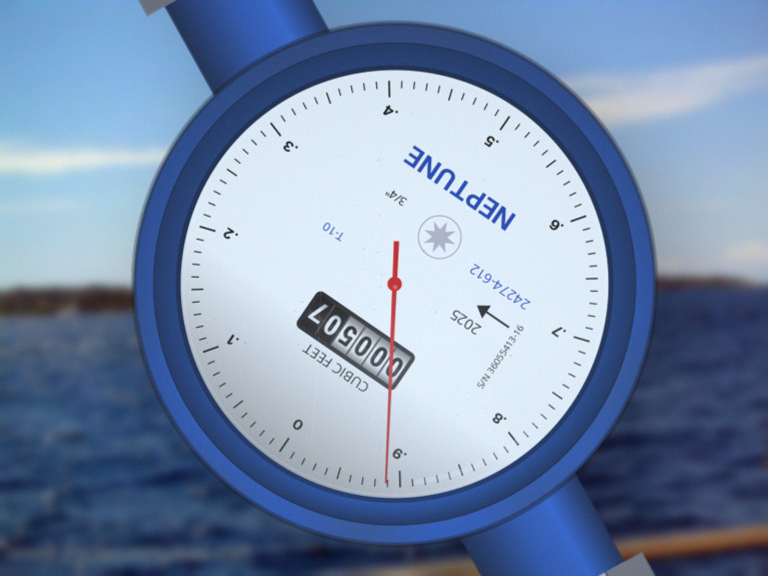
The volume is 506.91 (ft³)
